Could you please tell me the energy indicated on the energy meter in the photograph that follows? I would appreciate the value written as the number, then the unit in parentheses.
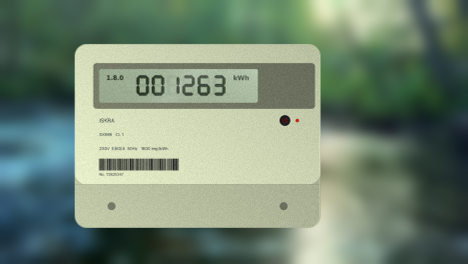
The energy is 1263 (kWh)
